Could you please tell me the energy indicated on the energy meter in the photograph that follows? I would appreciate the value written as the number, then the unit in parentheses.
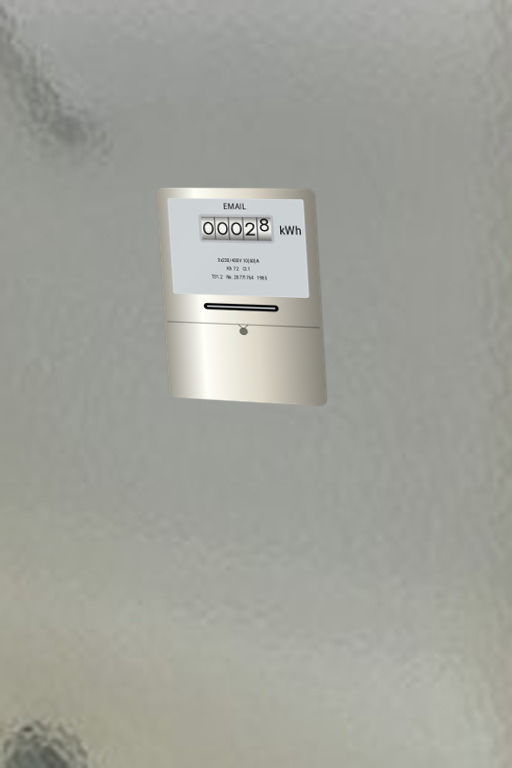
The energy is 28 (kWh)
